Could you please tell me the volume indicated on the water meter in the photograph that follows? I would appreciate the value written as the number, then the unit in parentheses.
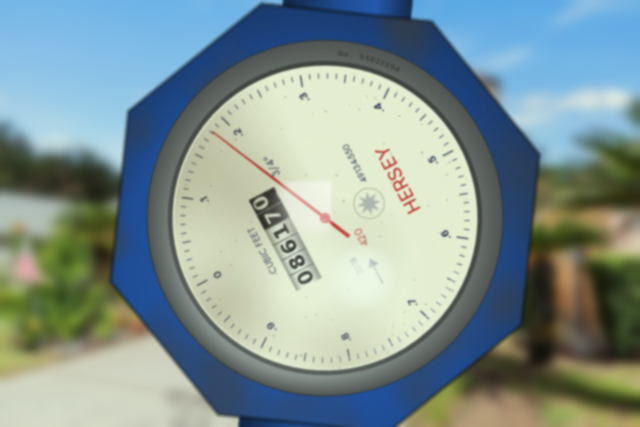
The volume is 86170.18 (ft³)
